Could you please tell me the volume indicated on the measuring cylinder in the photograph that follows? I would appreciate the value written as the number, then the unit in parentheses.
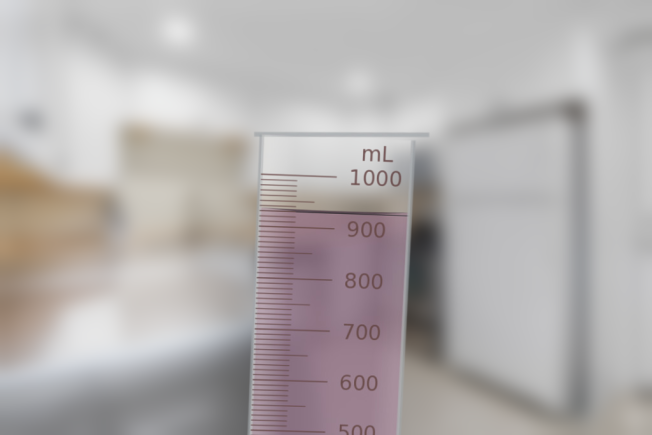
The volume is 930 (mL)
